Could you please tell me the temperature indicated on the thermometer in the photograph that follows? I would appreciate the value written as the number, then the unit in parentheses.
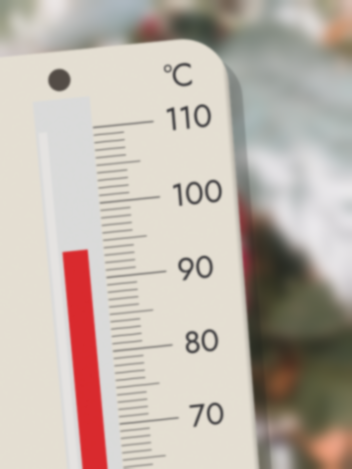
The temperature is 94 (°C)
